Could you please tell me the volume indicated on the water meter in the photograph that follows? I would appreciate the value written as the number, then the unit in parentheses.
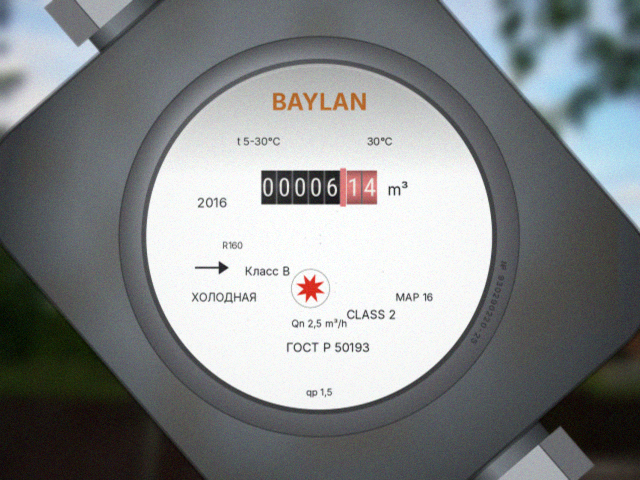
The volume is 6.14 (m³)
